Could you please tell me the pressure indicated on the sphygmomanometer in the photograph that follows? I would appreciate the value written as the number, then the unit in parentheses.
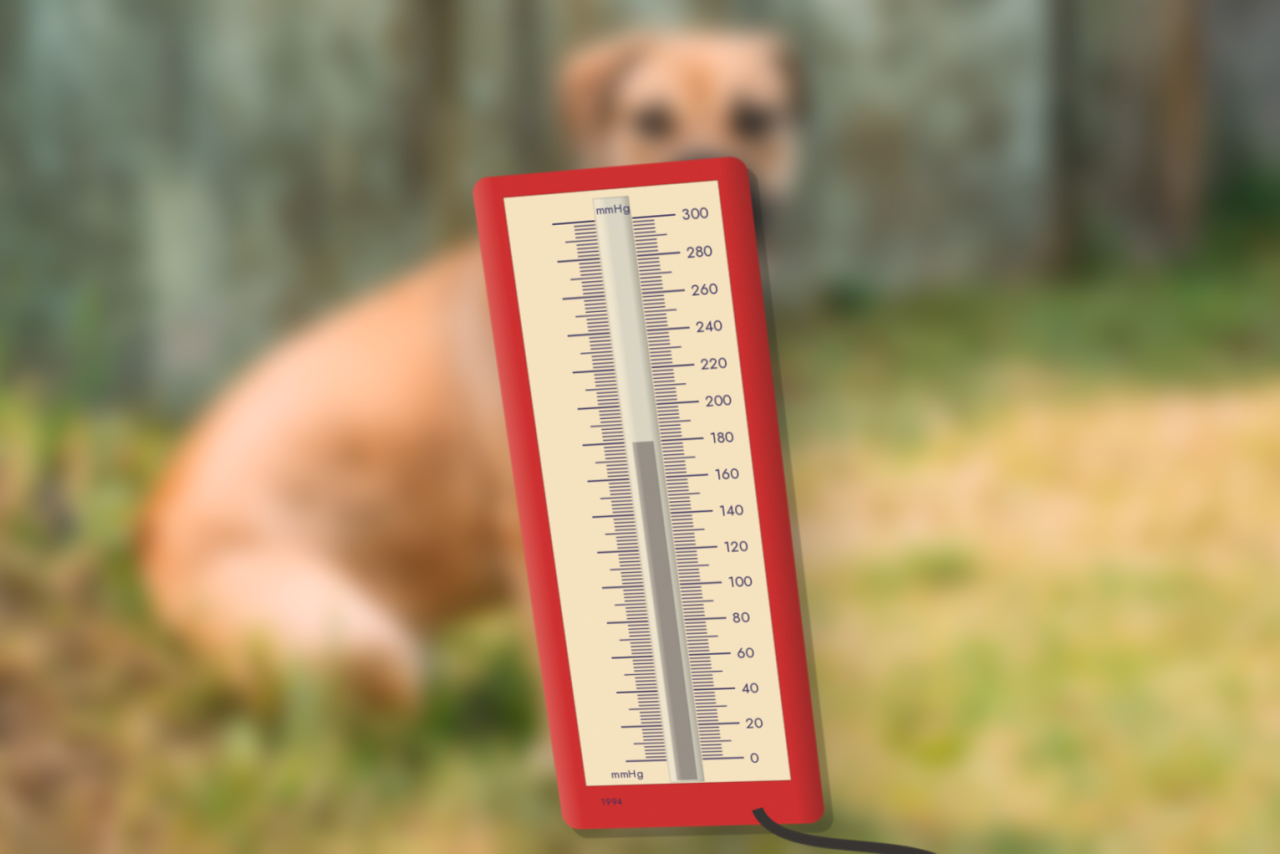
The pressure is 180 (mmHg)
